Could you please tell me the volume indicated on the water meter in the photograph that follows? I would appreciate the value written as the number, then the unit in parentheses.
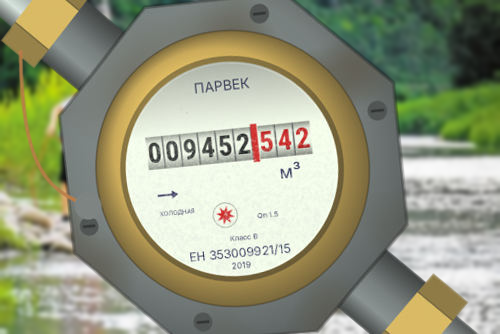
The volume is 9452.542 (m³)
